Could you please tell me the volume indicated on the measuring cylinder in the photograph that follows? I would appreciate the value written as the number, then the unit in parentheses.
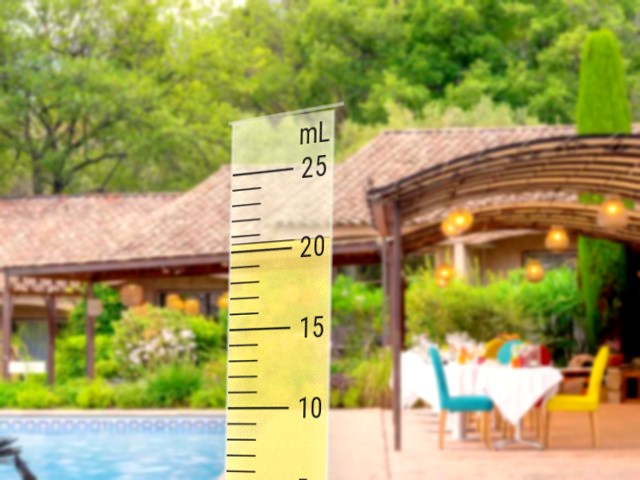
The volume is 20.5 (mL)
